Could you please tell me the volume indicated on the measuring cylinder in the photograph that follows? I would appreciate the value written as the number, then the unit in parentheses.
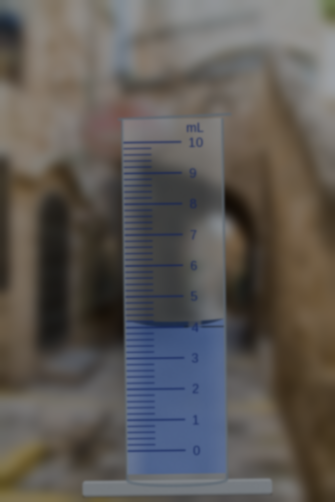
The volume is 4 (mL)
